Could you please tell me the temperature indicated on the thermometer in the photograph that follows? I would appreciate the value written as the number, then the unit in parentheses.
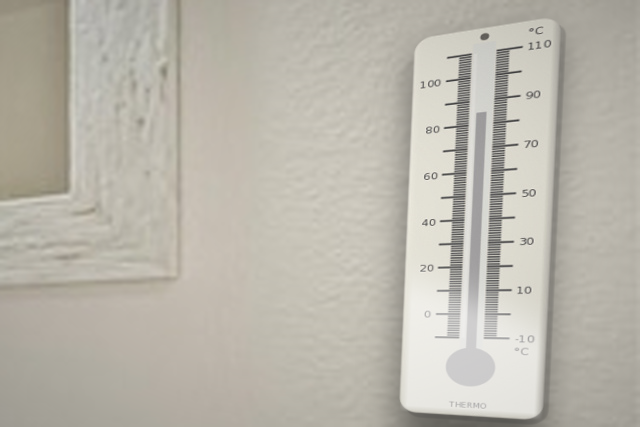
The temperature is 85 (°C)
